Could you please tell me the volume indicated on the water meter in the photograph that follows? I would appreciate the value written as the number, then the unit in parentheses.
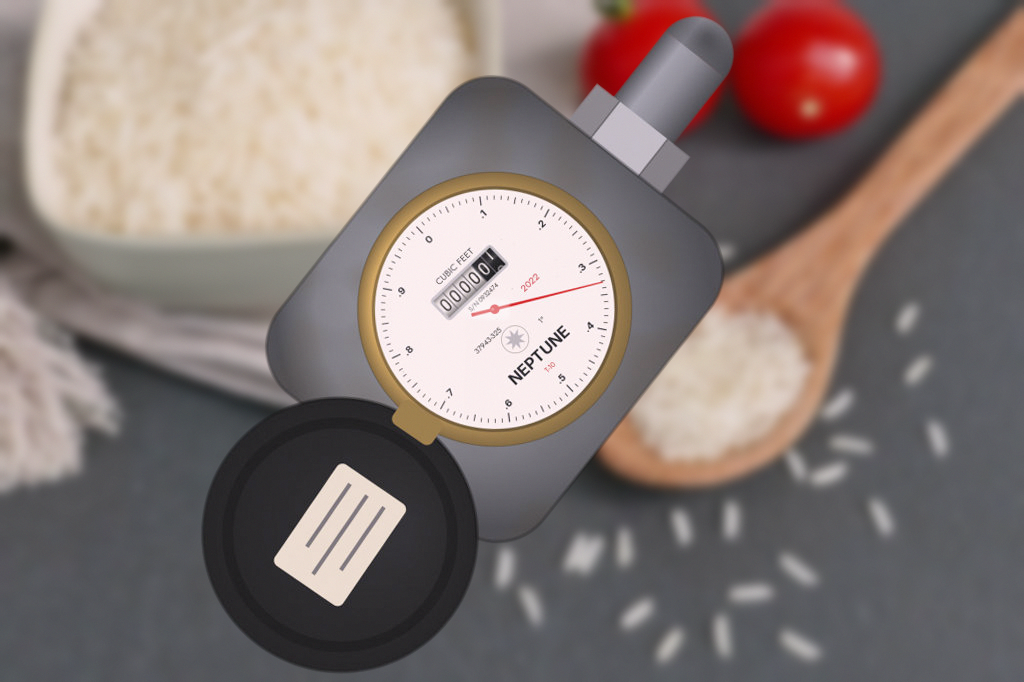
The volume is 1.33 (ft³)
